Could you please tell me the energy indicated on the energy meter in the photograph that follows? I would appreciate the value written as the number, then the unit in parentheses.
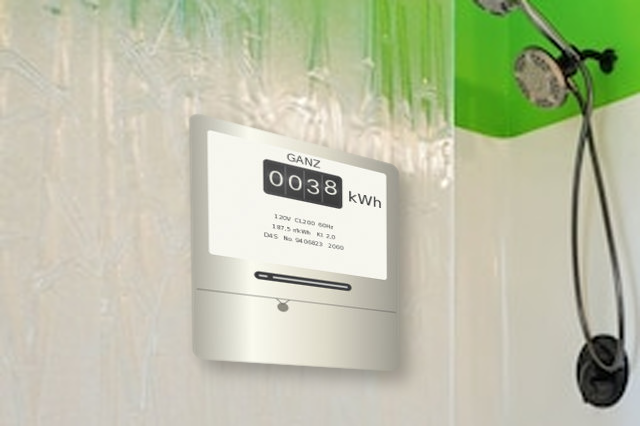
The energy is 38 (kWh)
